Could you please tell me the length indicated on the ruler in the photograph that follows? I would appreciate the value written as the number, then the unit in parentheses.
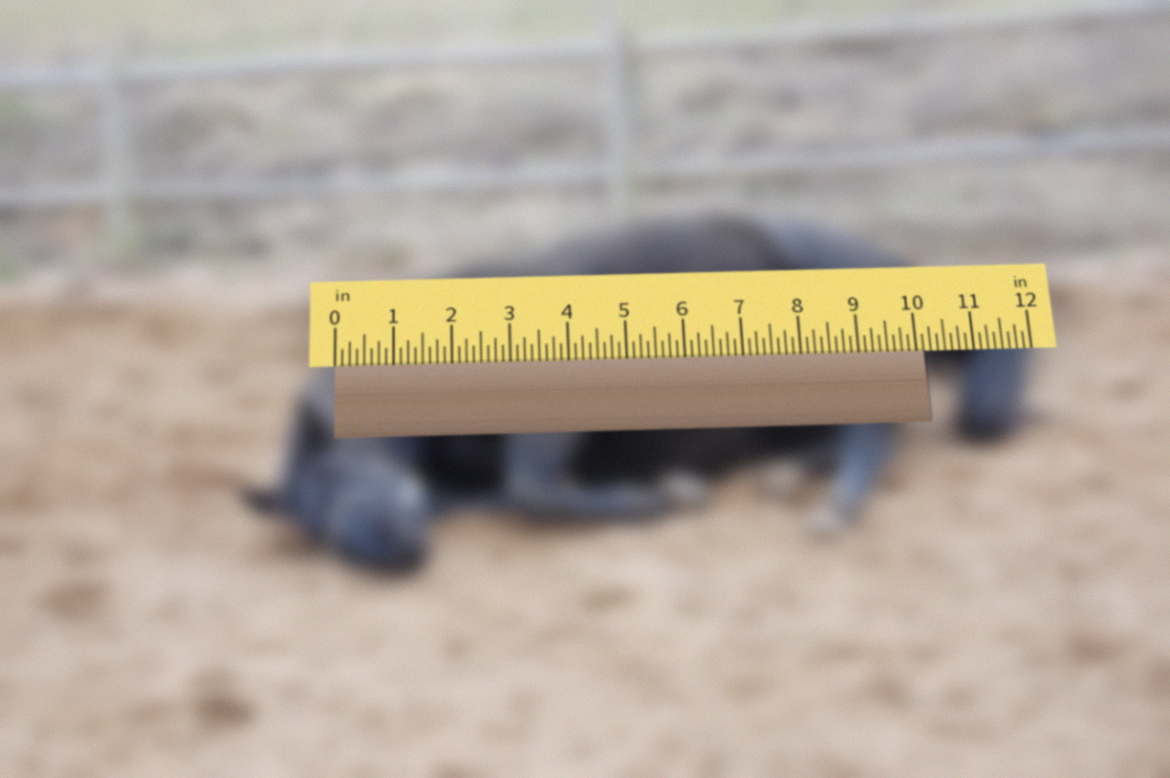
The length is 10.125 (in)
